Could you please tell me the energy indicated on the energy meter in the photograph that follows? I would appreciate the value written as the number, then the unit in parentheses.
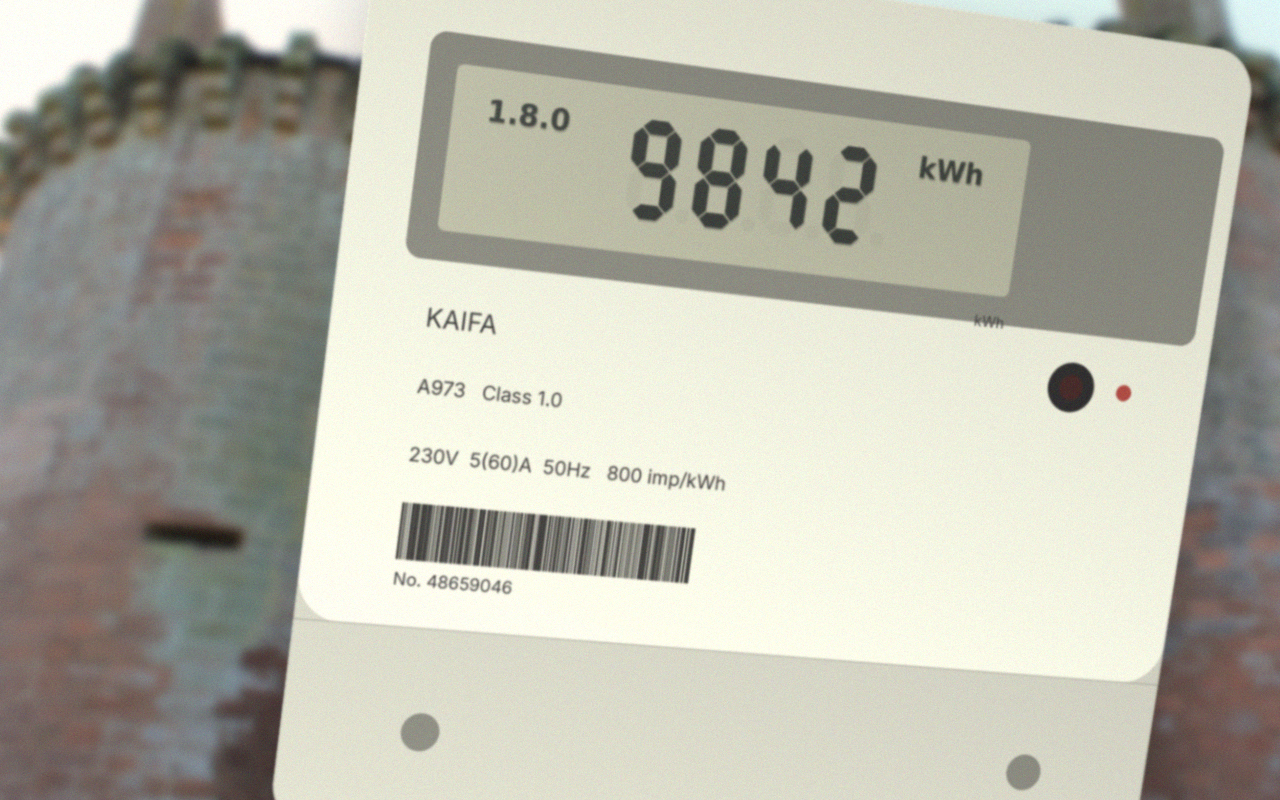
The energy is 9842 (kWh)
